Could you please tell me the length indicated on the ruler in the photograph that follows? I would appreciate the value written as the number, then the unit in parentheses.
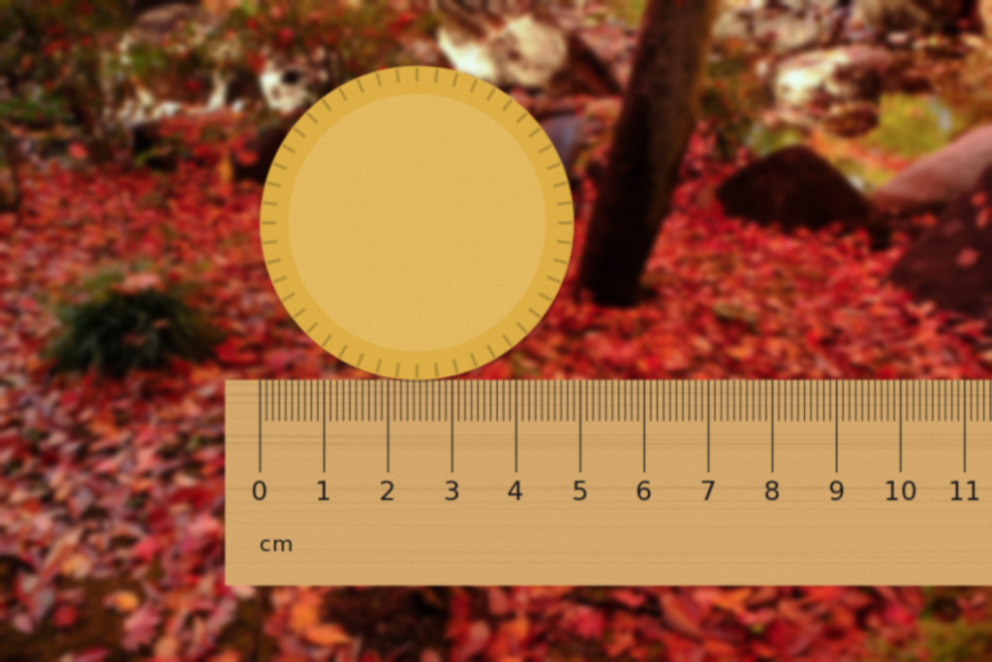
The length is 4.9 (cm)
